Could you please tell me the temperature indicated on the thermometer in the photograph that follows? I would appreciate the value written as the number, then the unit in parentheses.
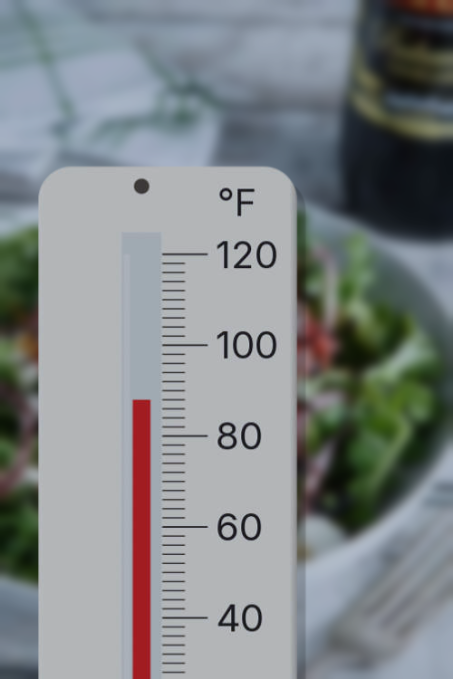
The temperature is 88 (°F)
